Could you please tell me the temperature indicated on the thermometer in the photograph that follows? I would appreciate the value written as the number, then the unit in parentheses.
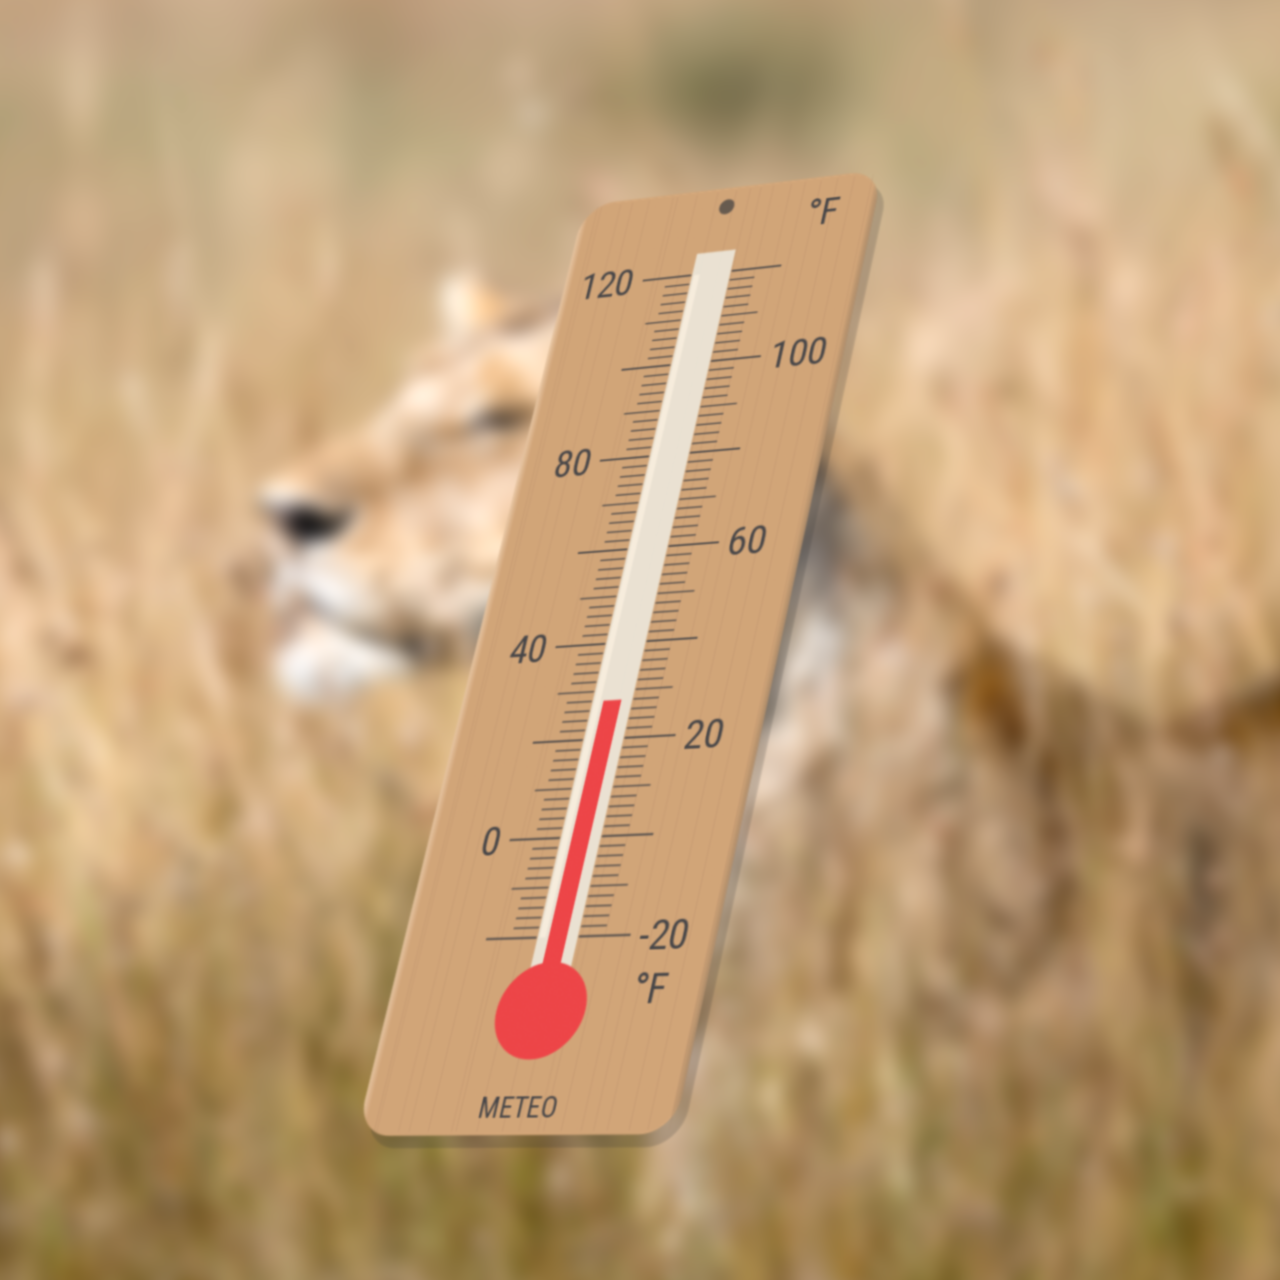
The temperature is 28 (°F)
